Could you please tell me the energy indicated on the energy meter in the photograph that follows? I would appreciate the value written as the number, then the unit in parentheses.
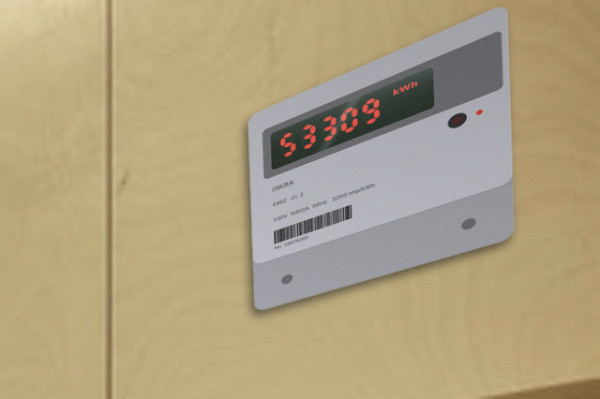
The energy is 53309 (kWh)
